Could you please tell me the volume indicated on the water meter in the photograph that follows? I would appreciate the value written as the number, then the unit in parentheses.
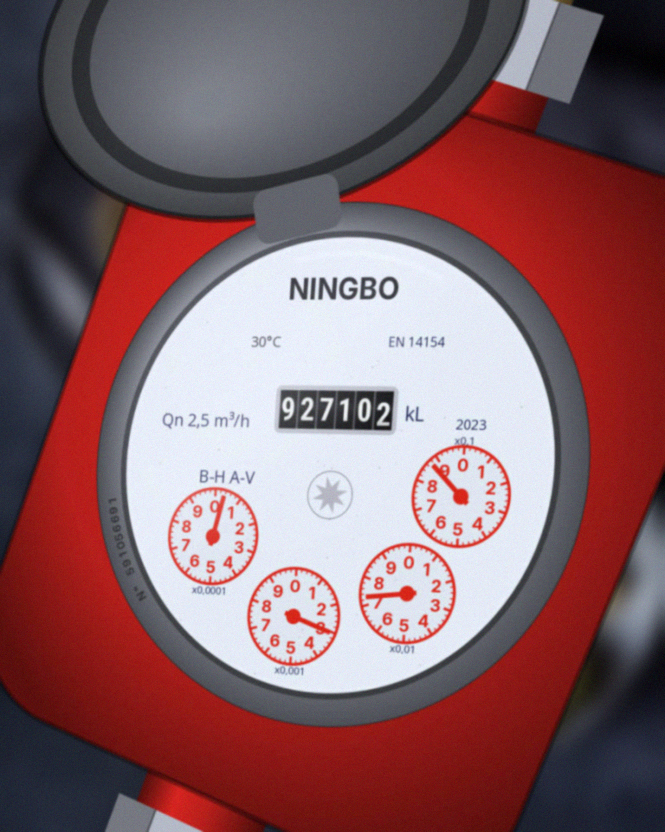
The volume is 927101.8730 (kL)
